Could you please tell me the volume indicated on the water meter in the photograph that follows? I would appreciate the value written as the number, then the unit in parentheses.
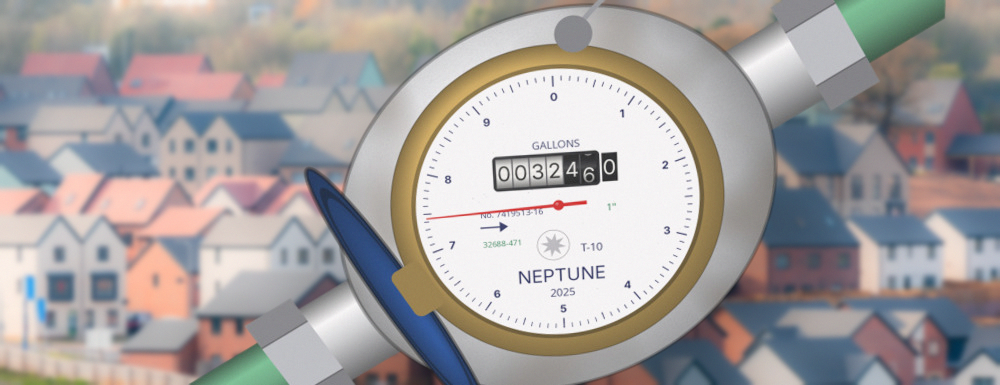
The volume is 32457.4 (gal)
